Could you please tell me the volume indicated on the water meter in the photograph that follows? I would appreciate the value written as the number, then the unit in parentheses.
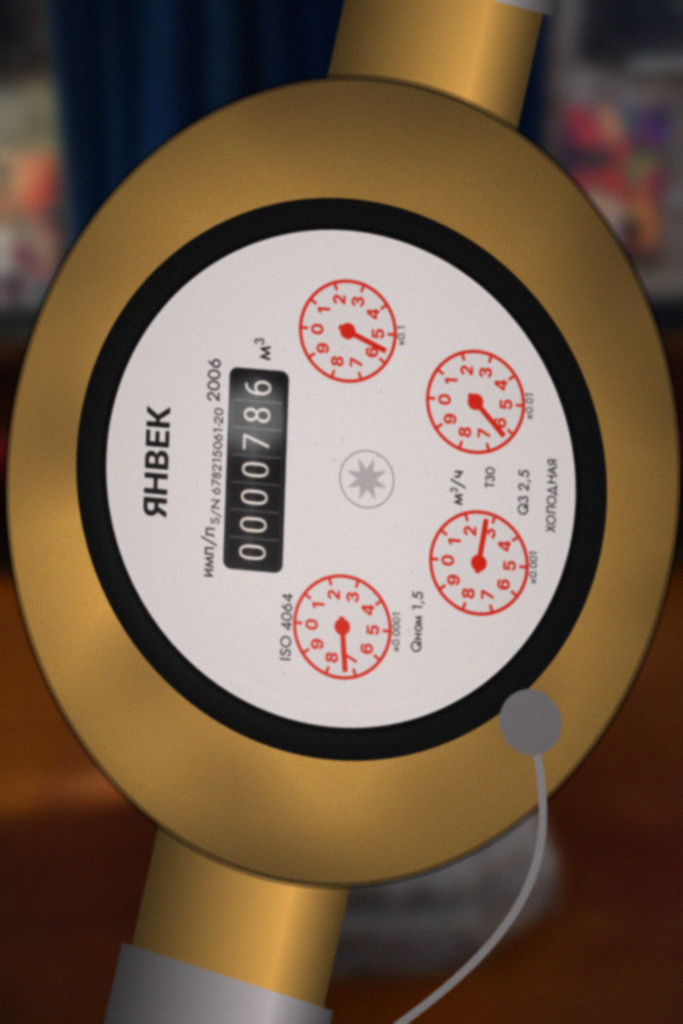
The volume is 786.5627 (m³)
